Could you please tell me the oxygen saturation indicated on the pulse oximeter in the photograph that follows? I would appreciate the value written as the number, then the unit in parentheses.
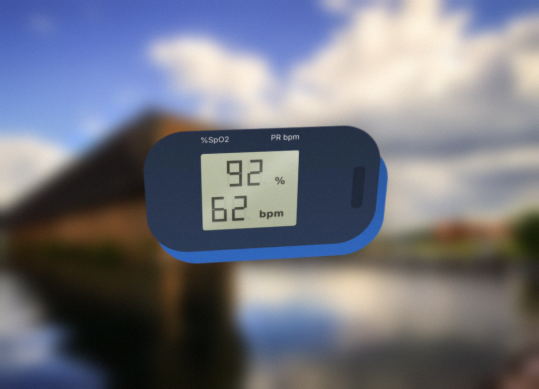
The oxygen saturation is 92 (%)
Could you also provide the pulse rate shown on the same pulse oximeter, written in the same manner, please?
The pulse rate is 62 (bpm)
